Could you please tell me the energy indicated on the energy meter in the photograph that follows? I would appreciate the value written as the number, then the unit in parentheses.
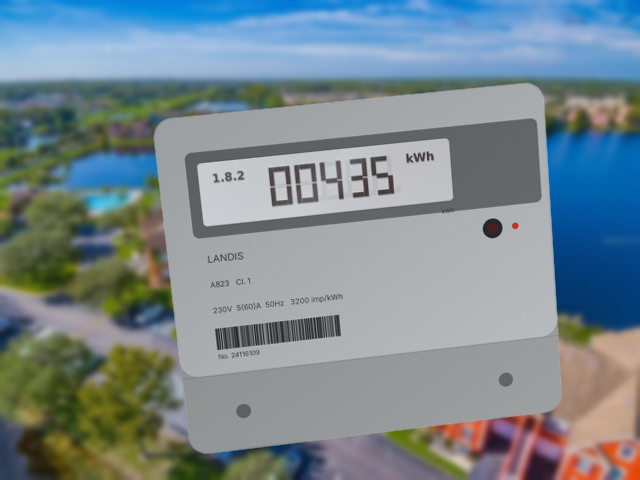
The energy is 435 (kWh)
